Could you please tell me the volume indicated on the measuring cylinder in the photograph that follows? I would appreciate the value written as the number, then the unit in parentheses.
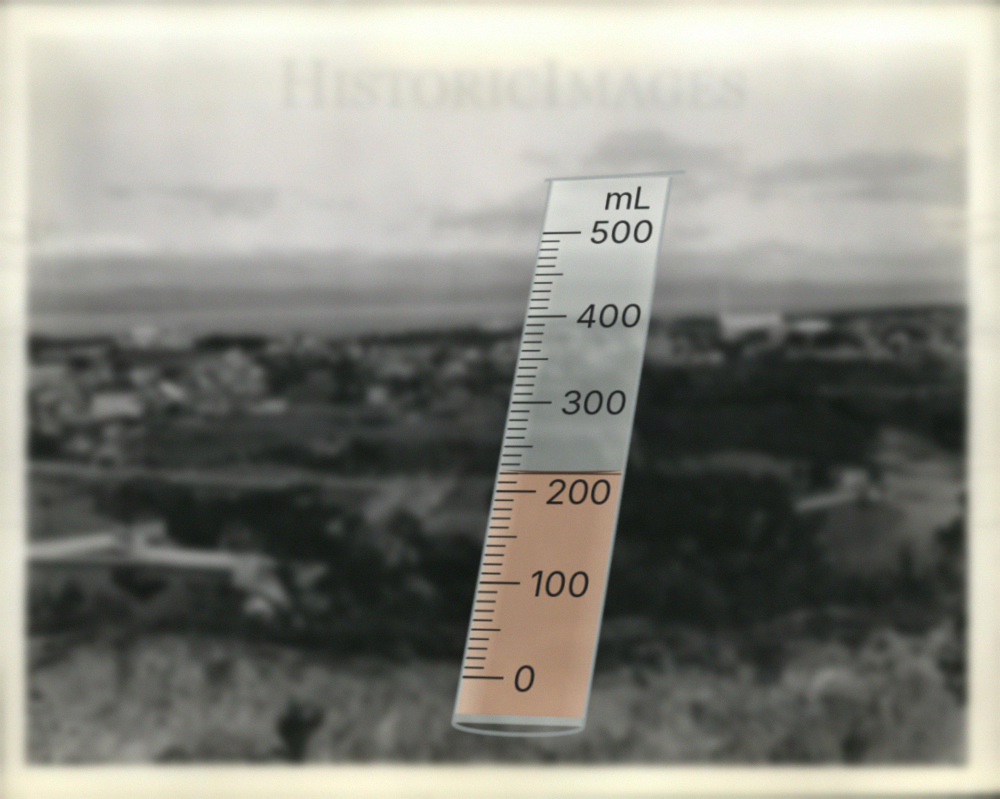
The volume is 220 (mL)
